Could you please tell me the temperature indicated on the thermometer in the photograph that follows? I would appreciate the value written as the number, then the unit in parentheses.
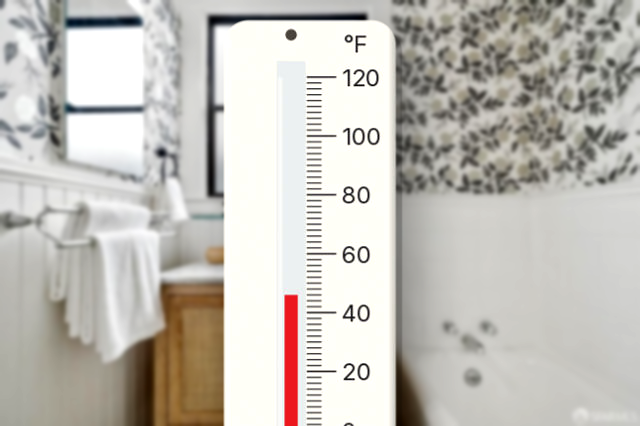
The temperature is 46 (°F)
